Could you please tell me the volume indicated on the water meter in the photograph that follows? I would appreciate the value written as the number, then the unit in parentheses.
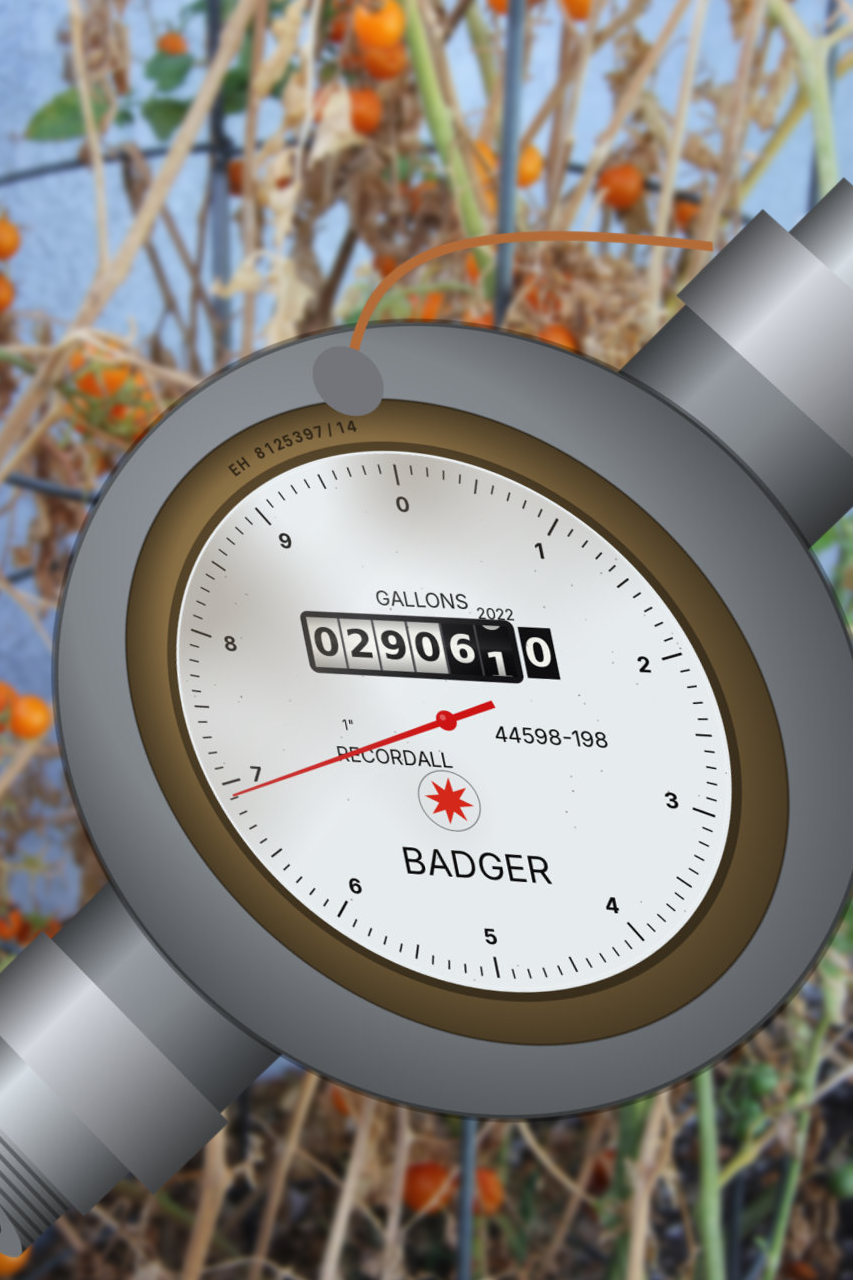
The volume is 290606.9 (gal)
